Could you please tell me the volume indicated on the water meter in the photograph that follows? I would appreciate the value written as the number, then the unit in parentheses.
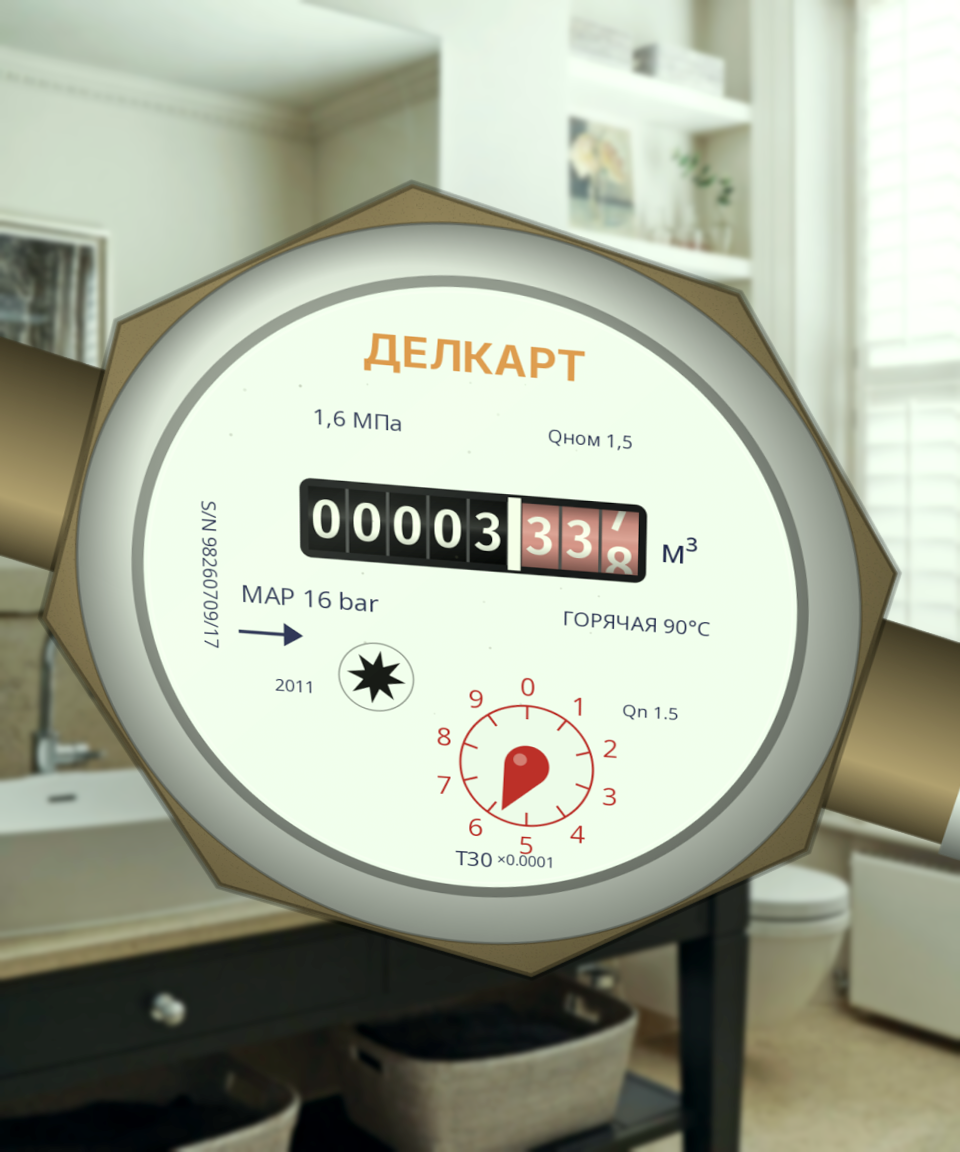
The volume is 3.3375 (m³)
